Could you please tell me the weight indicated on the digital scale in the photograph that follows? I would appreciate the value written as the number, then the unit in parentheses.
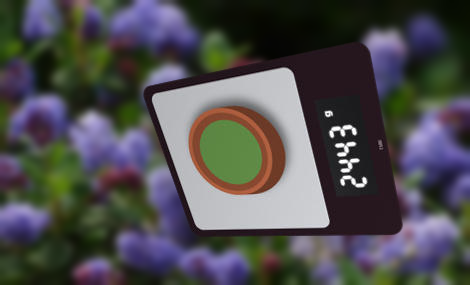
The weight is 2443 (g)
